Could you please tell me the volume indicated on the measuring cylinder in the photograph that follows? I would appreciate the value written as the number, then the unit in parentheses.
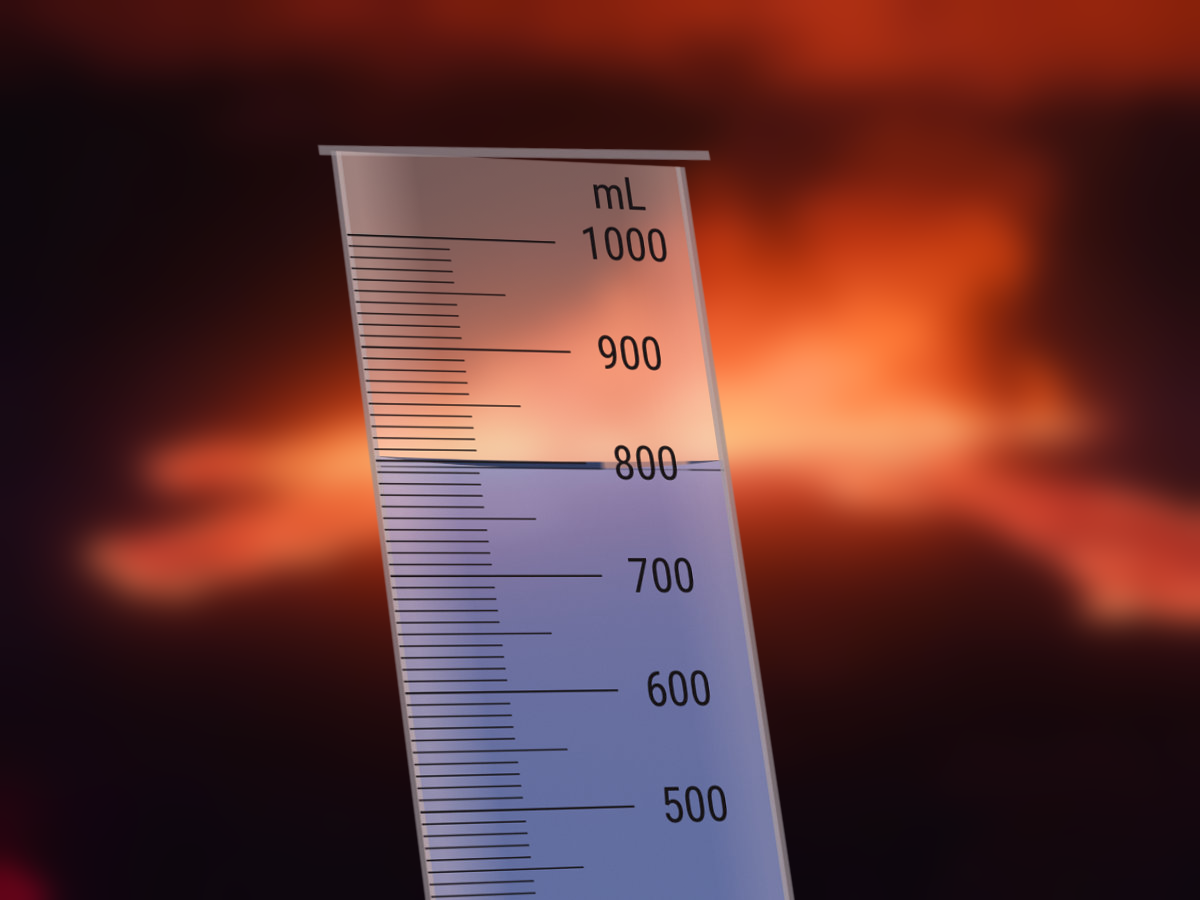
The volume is 795 (mL)
